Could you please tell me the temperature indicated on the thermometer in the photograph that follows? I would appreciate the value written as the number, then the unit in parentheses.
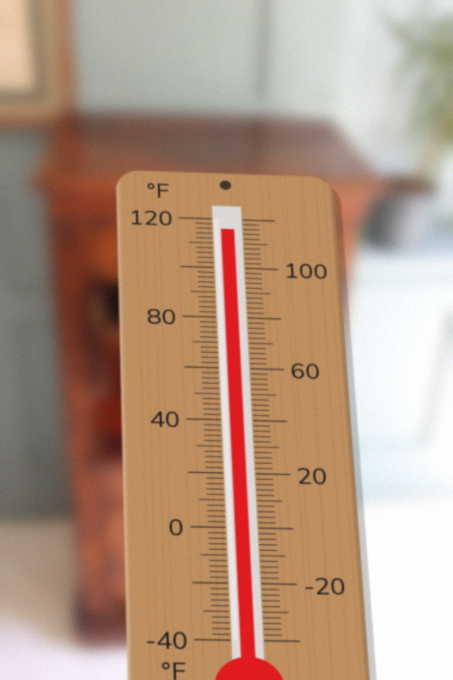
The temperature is 116 (°F)
